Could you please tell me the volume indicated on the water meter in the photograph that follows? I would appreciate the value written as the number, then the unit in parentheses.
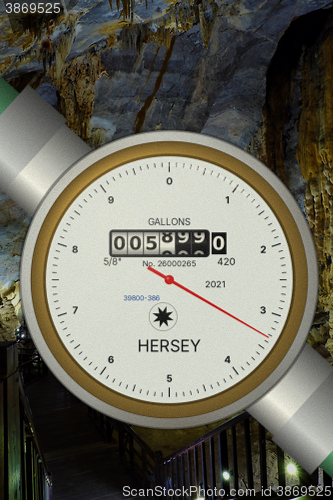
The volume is 58993.3 (gal)
